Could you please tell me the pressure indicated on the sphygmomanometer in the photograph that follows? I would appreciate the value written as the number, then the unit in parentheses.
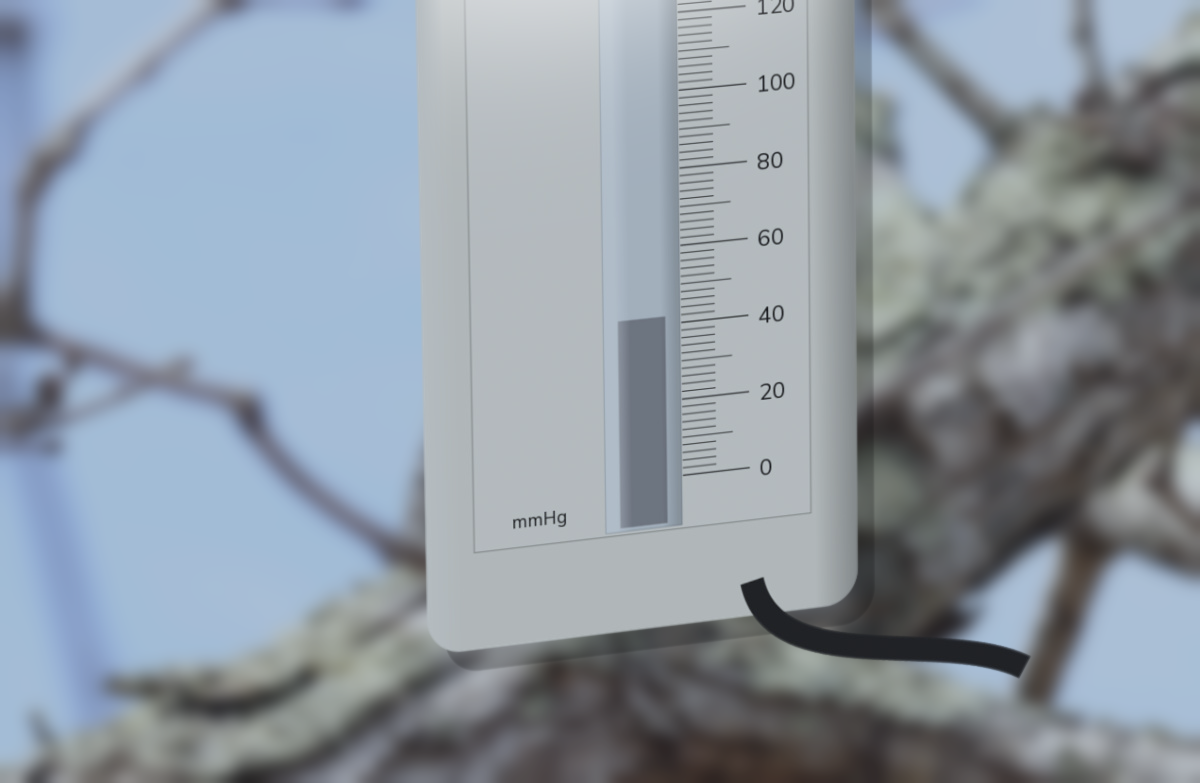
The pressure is 42 (mmHg)
